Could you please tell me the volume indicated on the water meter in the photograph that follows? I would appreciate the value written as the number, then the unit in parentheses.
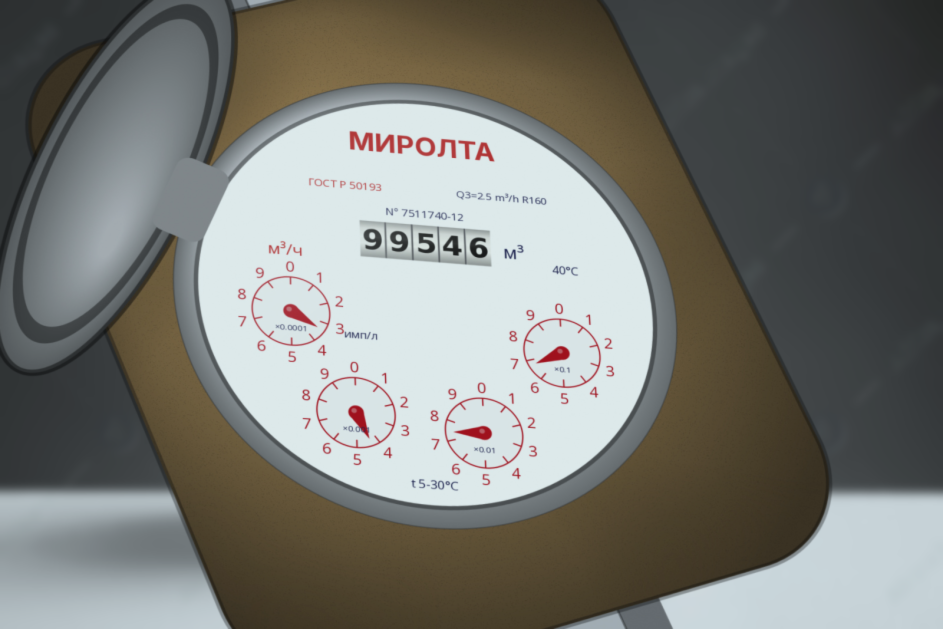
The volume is 99546.6743 (m³)
